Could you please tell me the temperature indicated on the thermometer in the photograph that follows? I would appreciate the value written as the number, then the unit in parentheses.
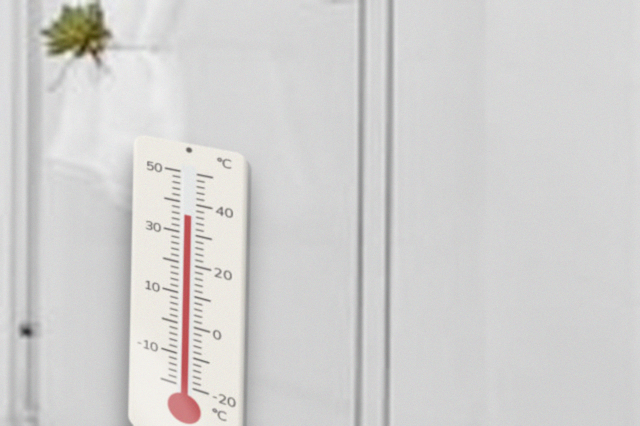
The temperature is 36 (°C)
